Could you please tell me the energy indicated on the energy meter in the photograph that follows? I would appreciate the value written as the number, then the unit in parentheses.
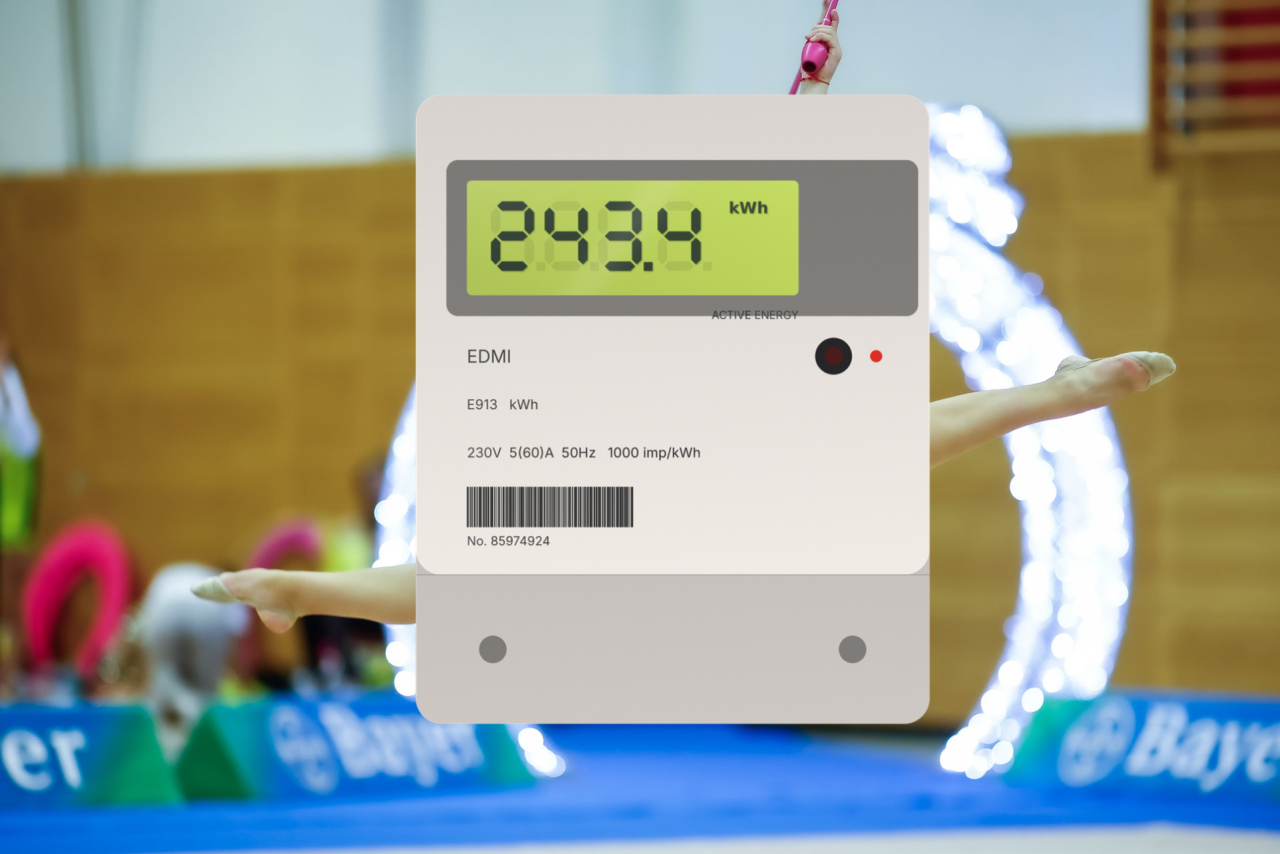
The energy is 243.4 (kWh)
